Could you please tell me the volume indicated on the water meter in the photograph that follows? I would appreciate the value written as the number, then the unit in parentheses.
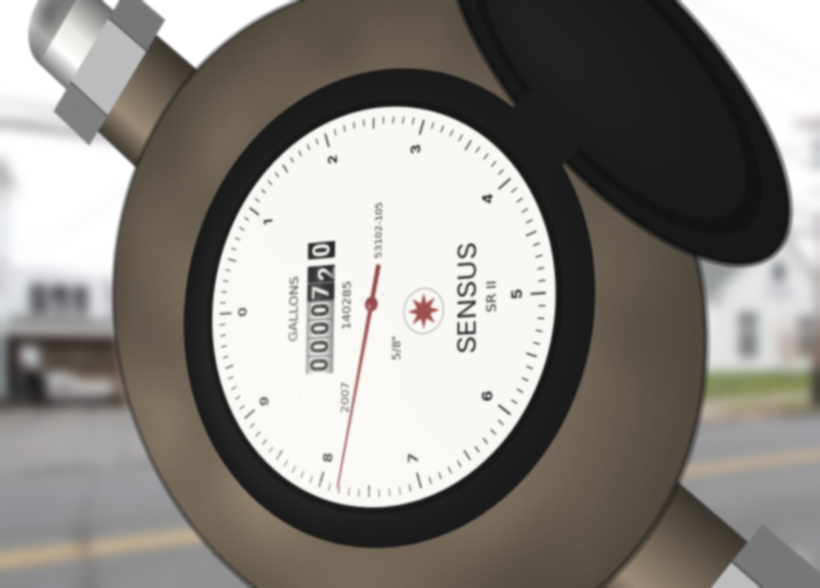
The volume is 717.8 (gal)
